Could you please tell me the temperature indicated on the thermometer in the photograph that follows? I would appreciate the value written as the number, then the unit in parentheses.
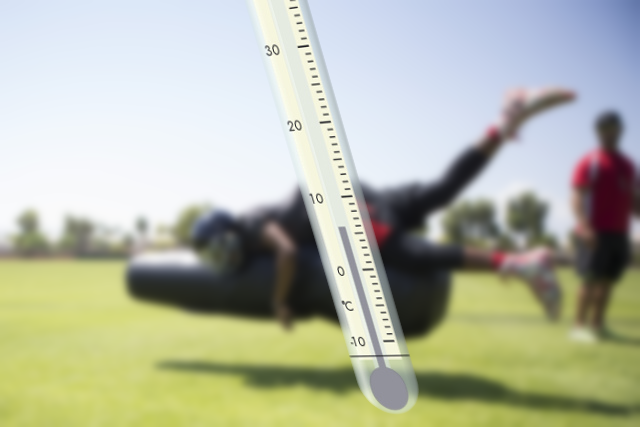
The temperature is 6 (°C)
